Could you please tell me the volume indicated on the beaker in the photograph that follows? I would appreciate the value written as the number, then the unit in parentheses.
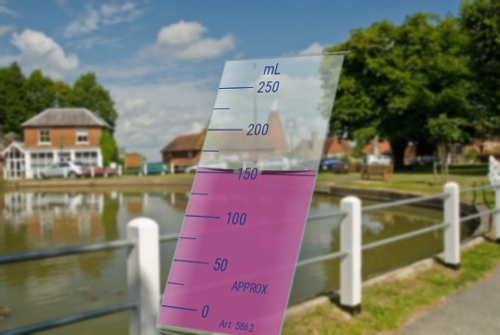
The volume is 150 (mL)
